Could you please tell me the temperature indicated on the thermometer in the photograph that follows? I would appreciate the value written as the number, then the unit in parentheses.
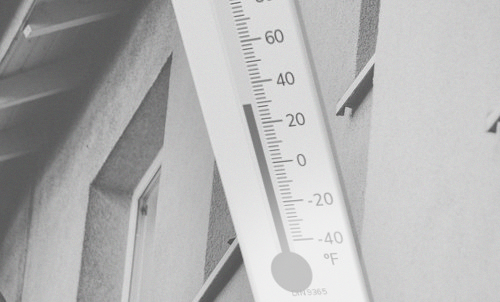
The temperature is 30 (°F)
